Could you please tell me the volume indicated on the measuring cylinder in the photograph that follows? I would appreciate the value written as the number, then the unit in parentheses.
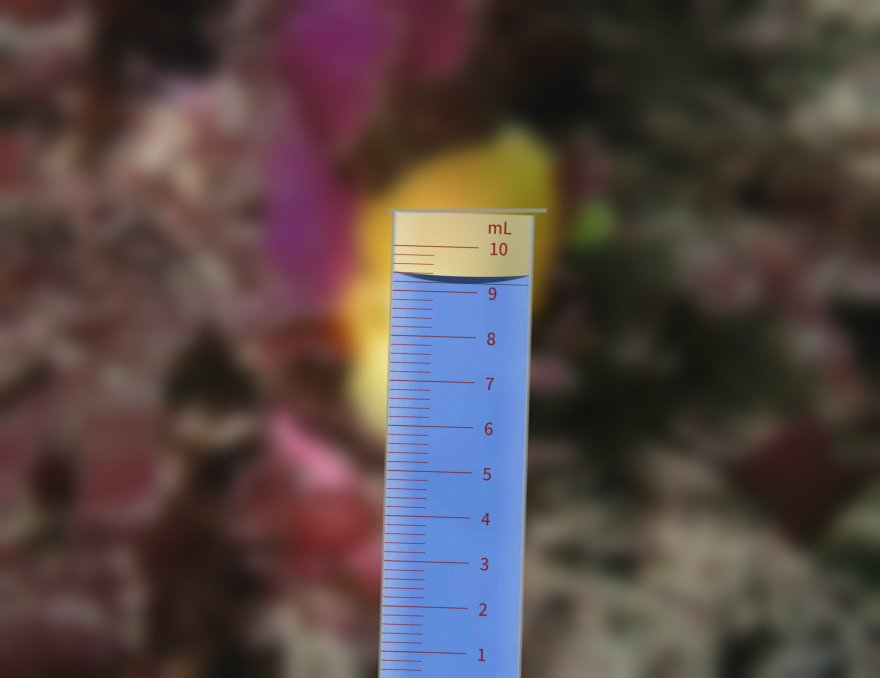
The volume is 9.2 (mL)
